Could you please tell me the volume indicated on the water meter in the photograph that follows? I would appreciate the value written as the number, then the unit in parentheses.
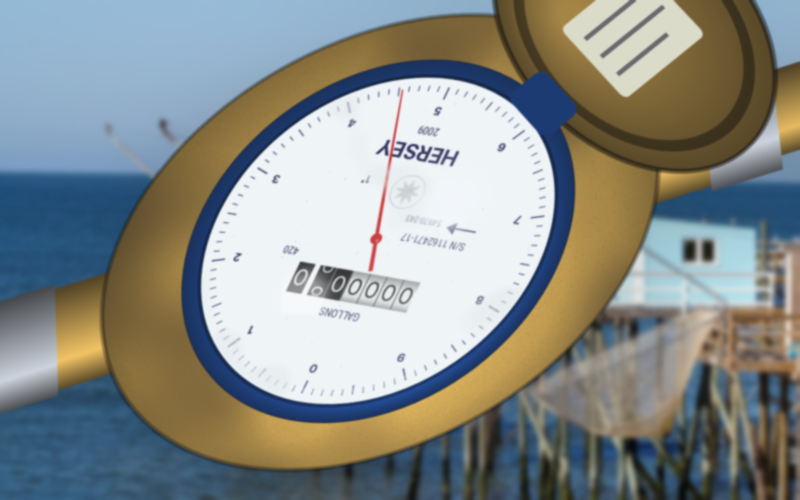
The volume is 84.5 (gal)
